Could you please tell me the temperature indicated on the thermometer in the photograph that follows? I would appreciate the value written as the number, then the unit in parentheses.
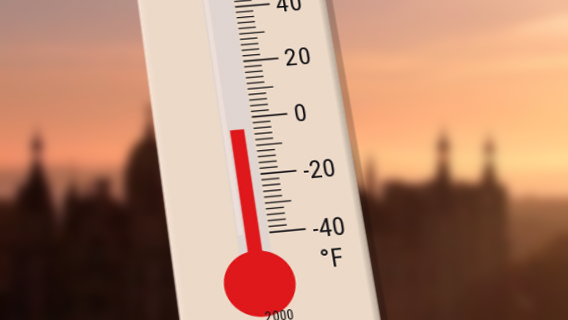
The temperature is -4 (°F)
